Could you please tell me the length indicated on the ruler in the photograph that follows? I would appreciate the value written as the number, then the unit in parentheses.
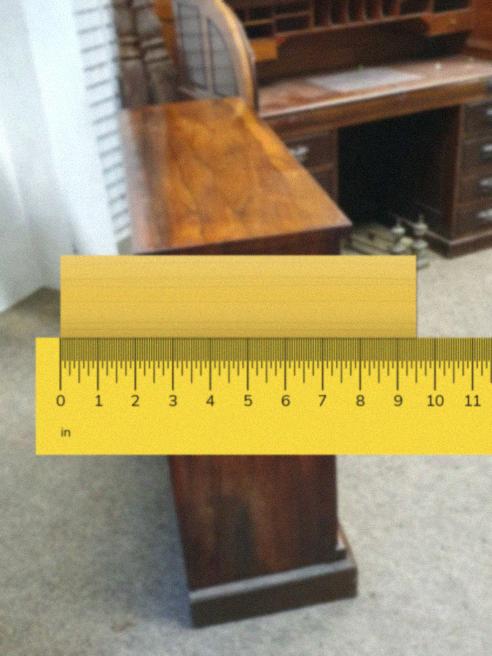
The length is 9.5 (in)
